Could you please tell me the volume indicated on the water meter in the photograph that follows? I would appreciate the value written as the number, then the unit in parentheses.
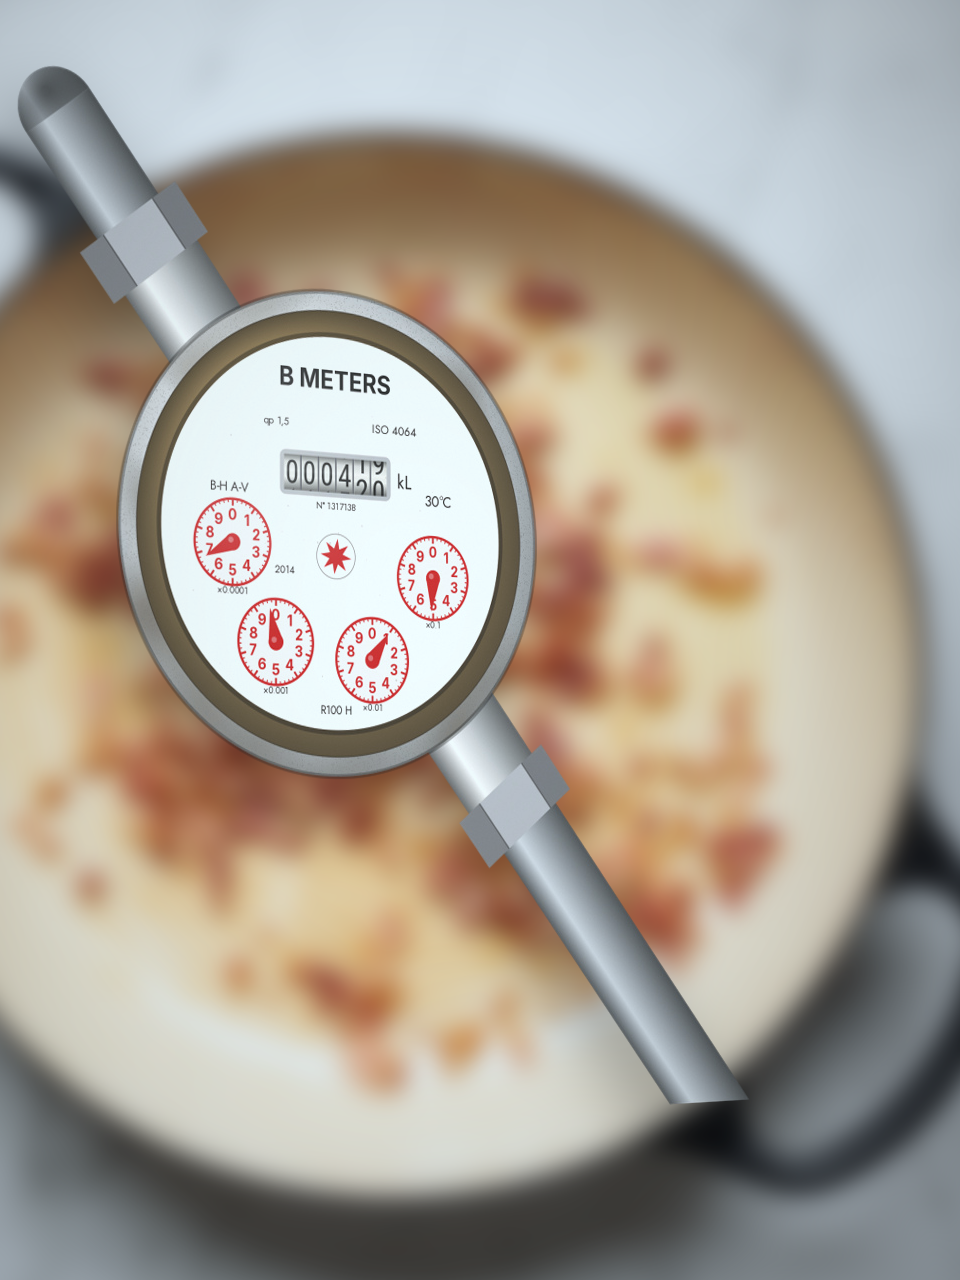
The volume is 419.5096 (kL)
